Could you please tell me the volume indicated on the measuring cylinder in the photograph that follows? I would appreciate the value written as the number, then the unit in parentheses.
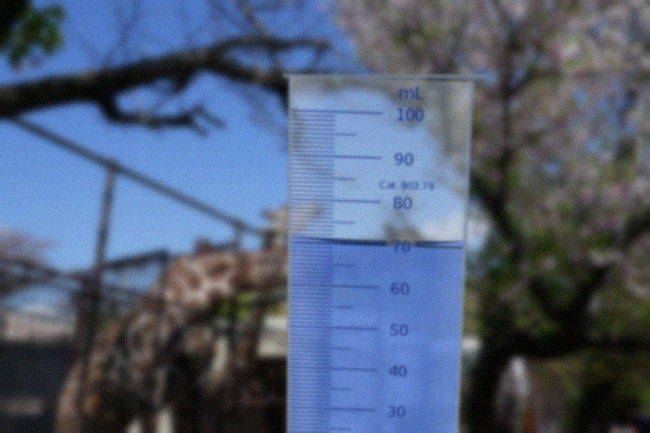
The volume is 70 (mL)
